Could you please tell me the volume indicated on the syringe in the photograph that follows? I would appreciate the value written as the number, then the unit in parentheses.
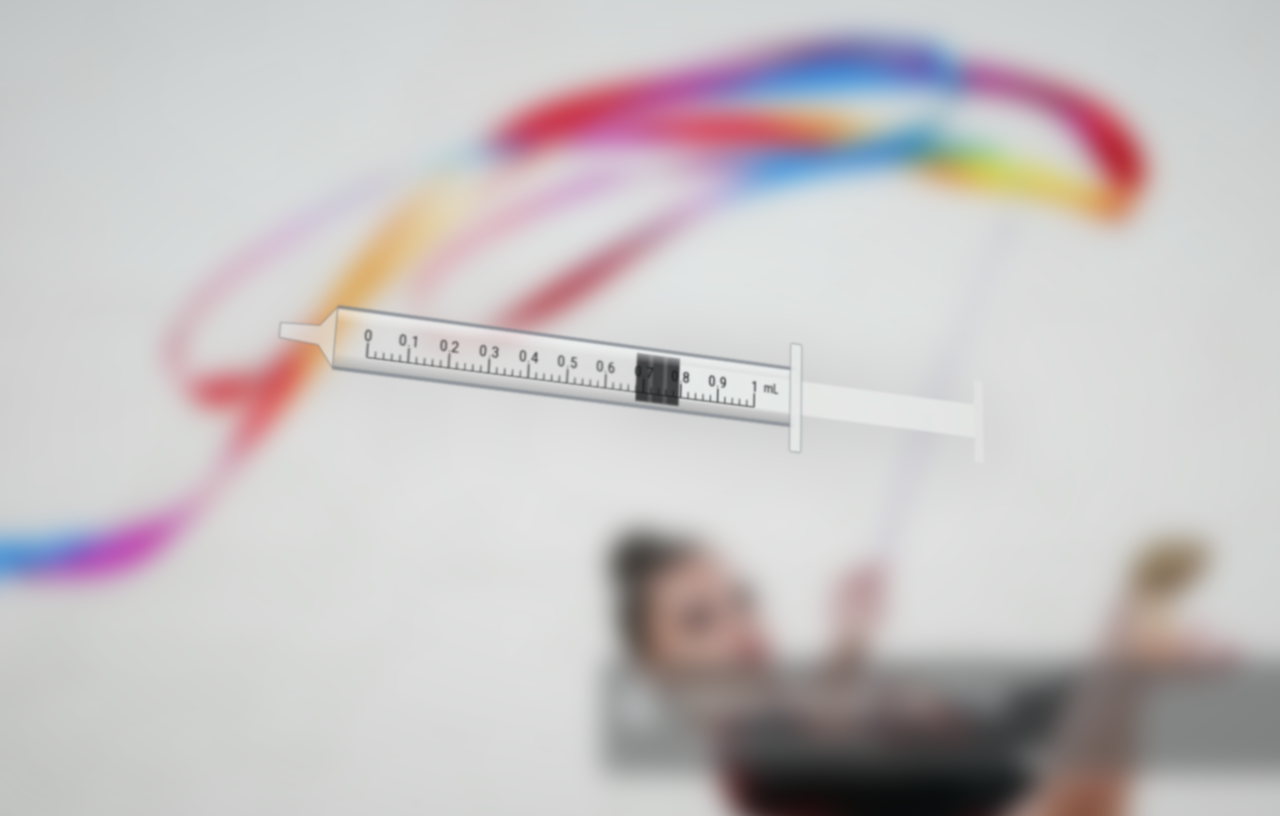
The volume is 0.68 (mL)
